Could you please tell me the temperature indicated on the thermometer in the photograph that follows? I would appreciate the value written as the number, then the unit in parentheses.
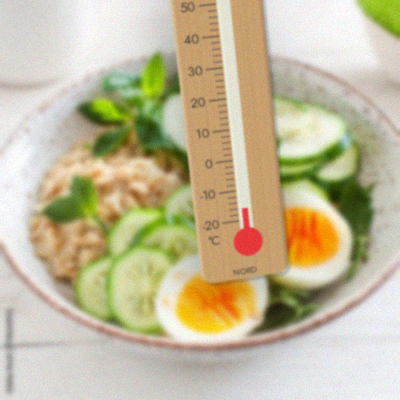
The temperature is -16 (°C)
